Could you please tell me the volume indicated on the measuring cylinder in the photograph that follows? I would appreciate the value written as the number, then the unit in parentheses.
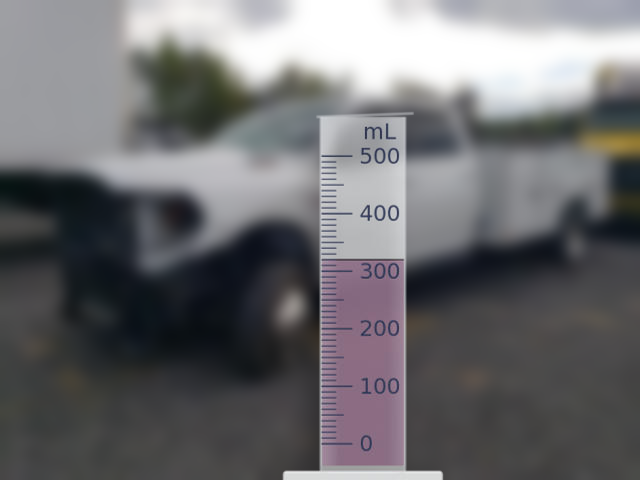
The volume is 320 (mL)
